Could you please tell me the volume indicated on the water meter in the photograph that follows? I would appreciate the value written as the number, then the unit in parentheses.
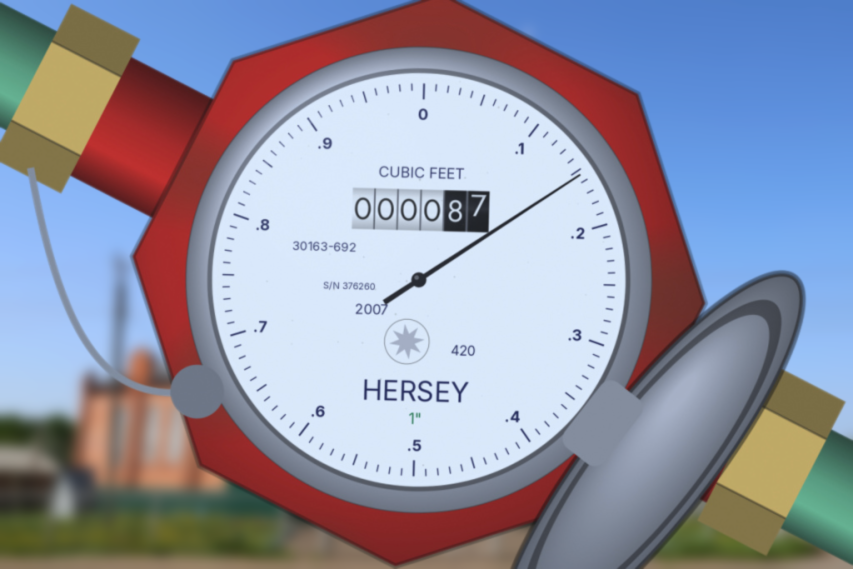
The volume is 87.15 (ft³)
